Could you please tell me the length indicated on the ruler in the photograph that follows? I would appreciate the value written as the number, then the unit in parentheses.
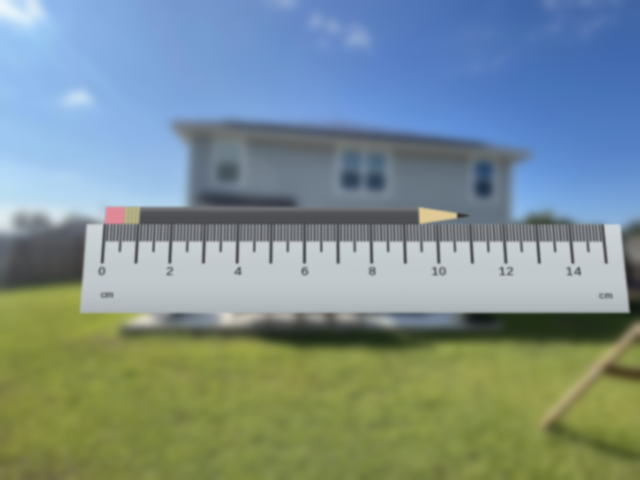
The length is 11 (cm)
